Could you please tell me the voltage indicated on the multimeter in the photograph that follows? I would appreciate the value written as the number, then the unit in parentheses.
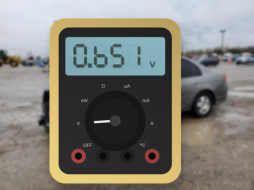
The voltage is 0.651 (V)
